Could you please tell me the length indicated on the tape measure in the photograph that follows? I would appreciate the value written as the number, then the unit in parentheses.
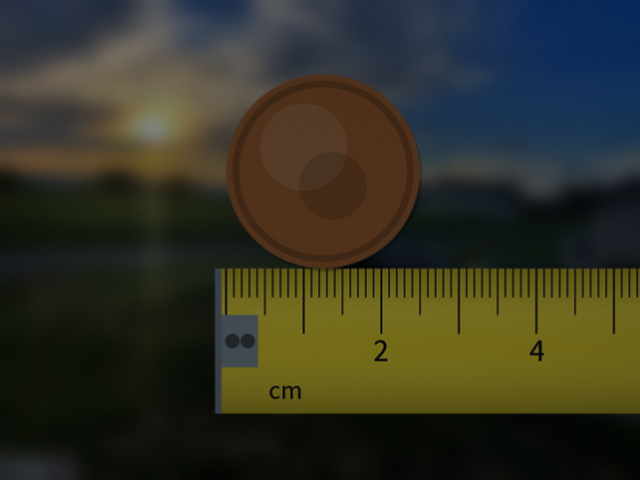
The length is 2.5 (cm)
